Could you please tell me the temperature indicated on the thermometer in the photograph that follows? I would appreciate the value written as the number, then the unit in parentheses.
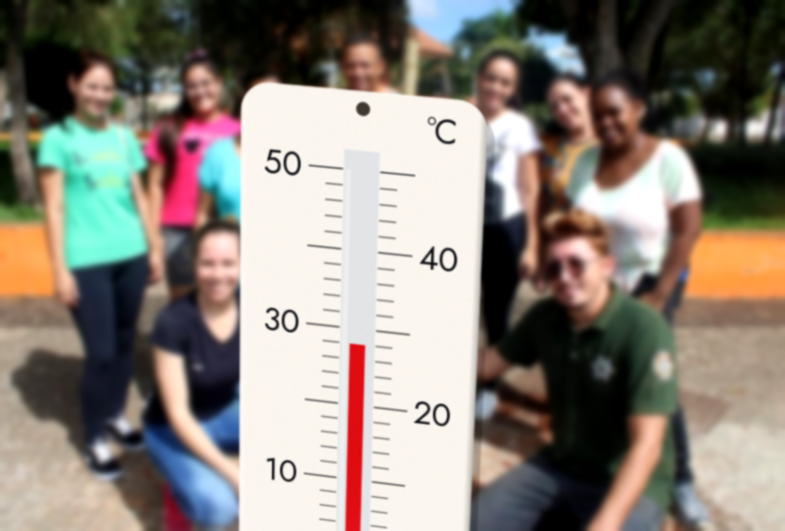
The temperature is 28 (°C)
